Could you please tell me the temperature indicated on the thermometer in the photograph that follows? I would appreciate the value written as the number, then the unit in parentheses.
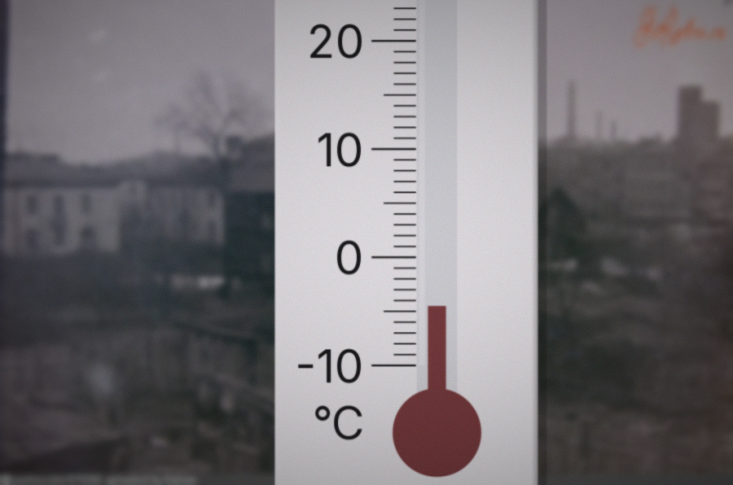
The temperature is -4.5 (°C)
